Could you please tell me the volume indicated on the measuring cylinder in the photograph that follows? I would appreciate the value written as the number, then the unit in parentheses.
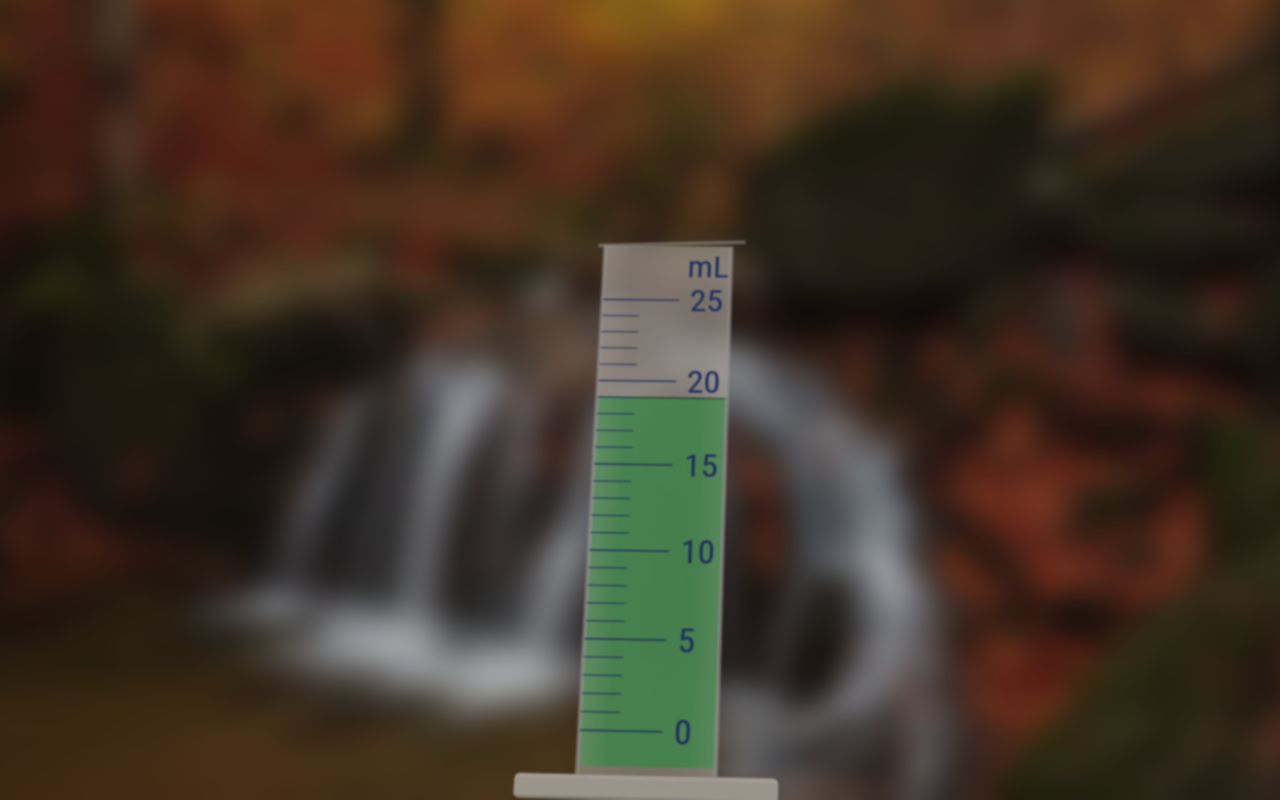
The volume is 19 (mL)
